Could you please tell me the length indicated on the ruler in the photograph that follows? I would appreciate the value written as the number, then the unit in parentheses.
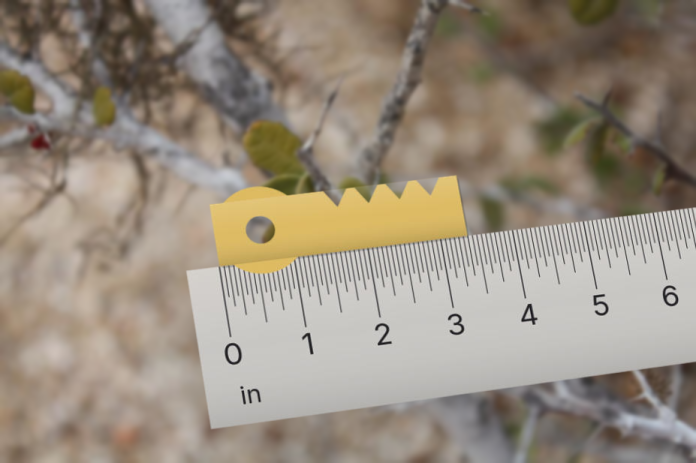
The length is 3.375 (in)
